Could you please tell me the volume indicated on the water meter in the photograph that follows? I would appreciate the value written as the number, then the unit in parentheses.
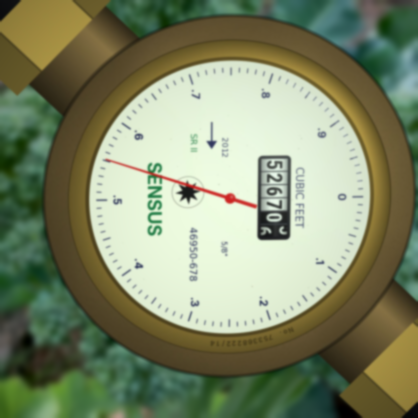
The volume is 526705.55 (ft³)
